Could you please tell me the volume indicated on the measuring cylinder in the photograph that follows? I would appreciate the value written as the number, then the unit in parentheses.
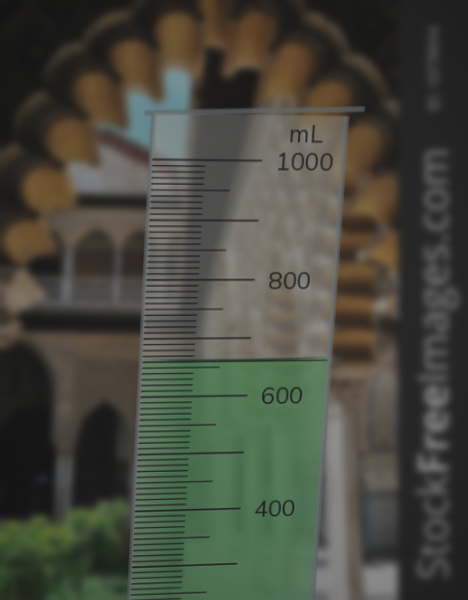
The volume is 660 (mL)
